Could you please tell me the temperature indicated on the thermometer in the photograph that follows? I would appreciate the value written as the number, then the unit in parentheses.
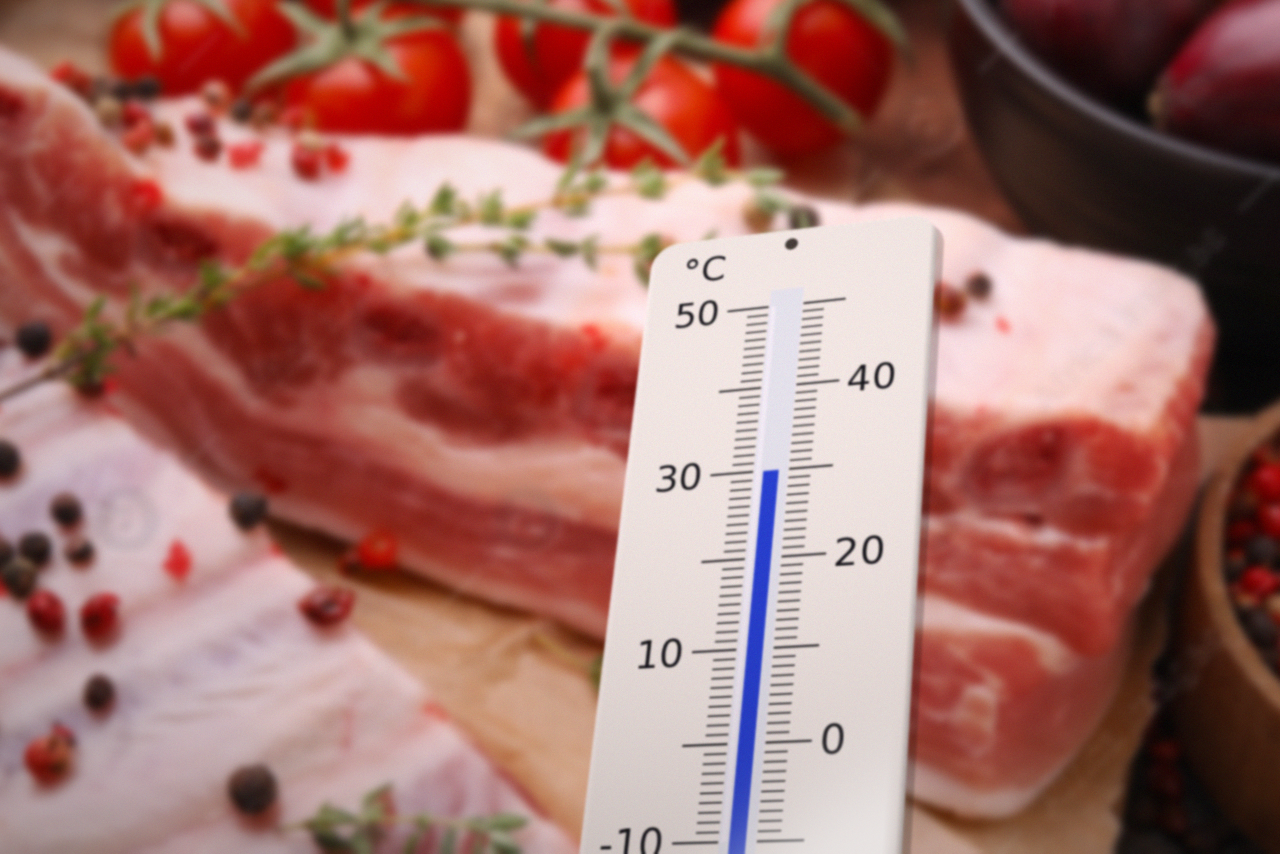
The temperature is 30 (°C)
